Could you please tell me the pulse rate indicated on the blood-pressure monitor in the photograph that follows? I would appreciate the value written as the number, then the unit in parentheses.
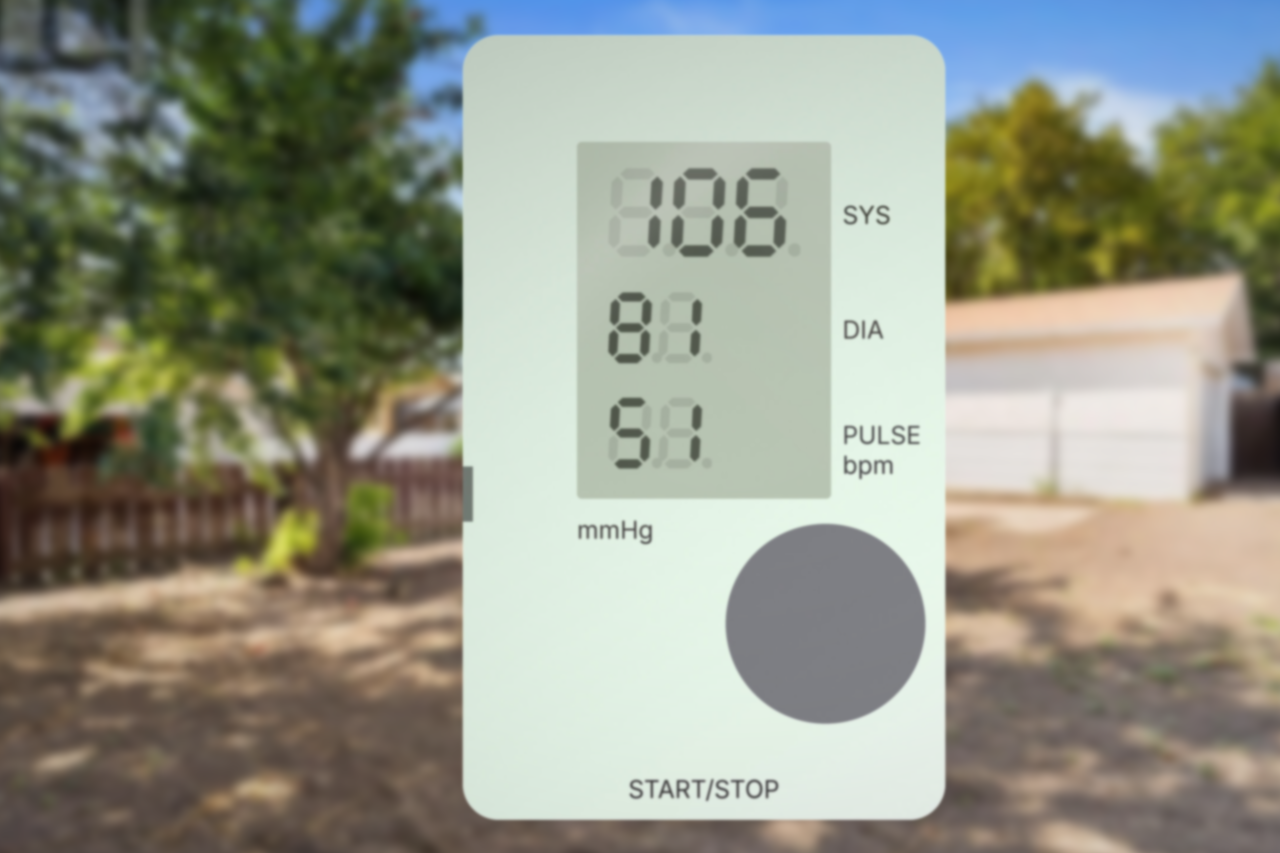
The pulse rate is 51 (bpm)
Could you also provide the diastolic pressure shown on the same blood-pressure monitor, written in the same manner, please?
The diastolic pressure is 81 (mmHg)
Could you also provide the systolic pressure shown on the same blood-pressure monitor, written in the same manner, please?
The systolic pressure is 106 (mmHg)
